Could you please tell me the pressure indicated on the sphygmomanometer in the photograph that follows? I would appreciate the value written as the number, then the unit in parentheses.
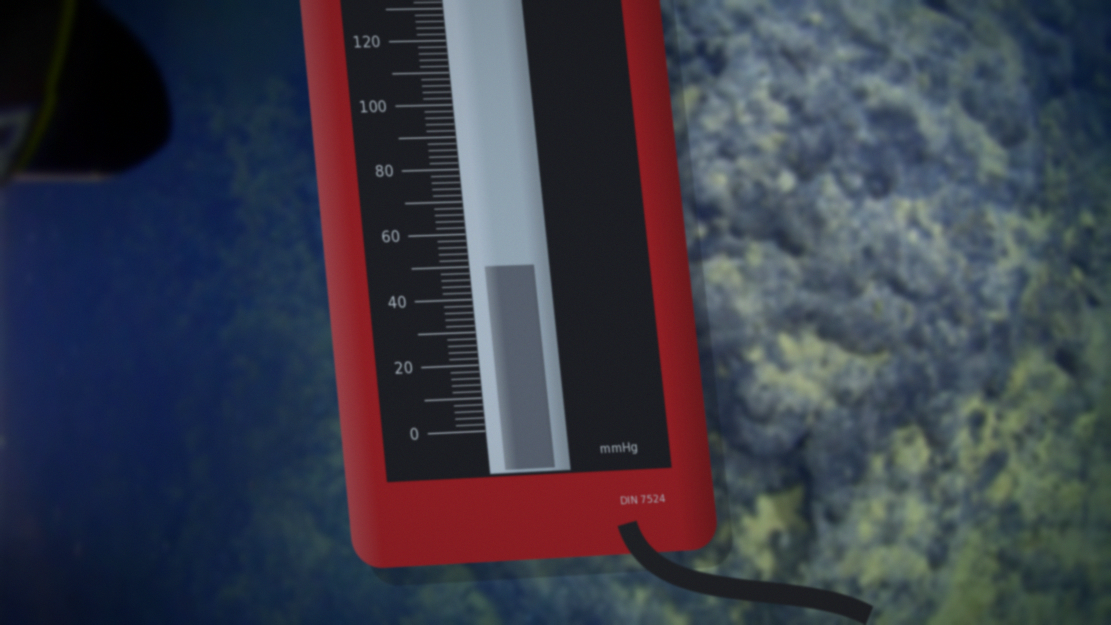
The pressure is 50 (mmHg)
